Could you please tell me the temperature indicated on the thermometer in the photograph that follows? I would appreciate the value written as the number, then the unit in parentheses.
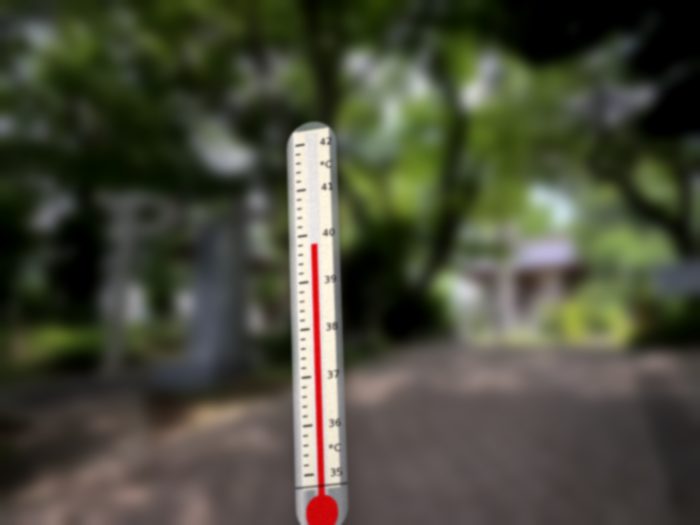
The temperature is 39.8 (°C)
